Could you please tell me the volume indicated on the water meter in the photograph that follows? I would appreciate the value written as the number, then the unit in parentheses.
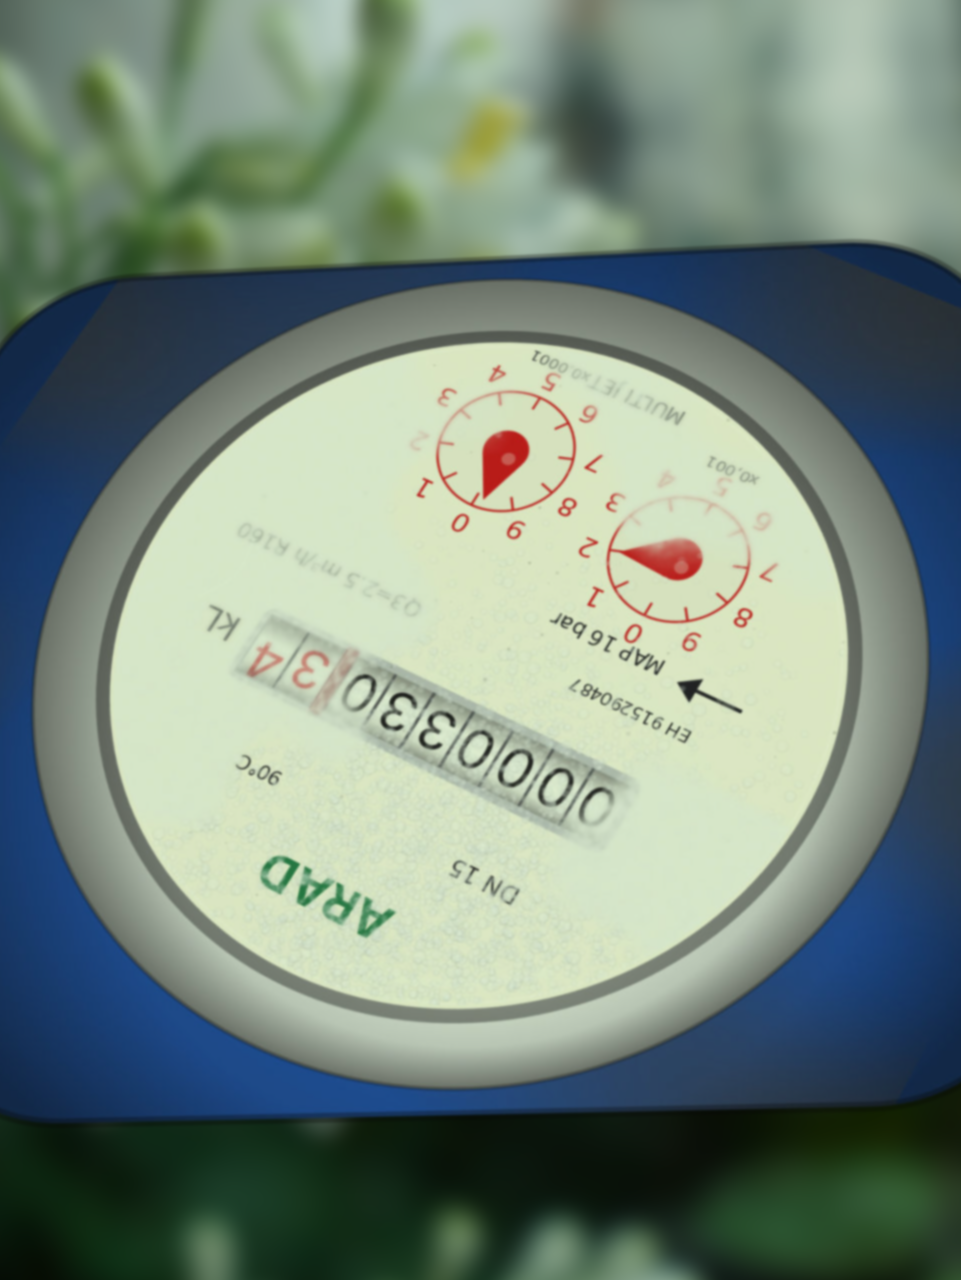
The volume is 330.3419 (kL)
